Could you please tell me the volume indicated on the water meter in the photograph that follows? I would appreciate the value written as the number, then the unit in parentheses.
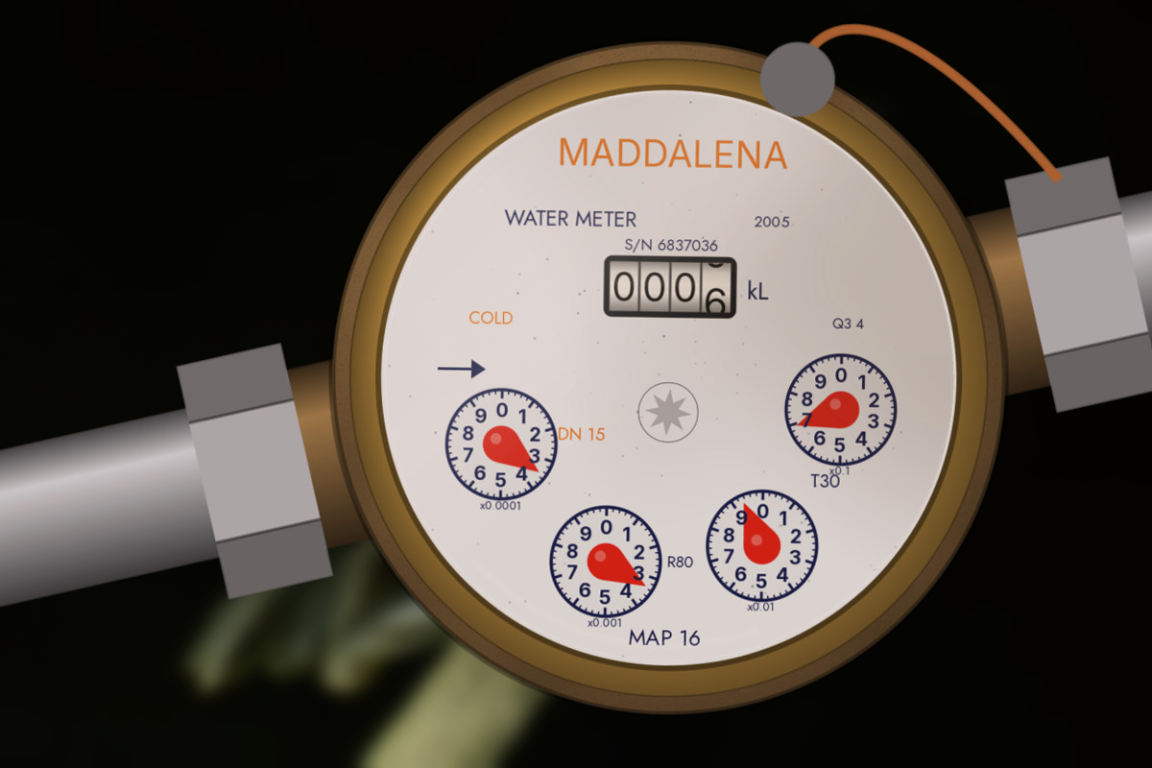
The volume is 5.6933 (kL)
